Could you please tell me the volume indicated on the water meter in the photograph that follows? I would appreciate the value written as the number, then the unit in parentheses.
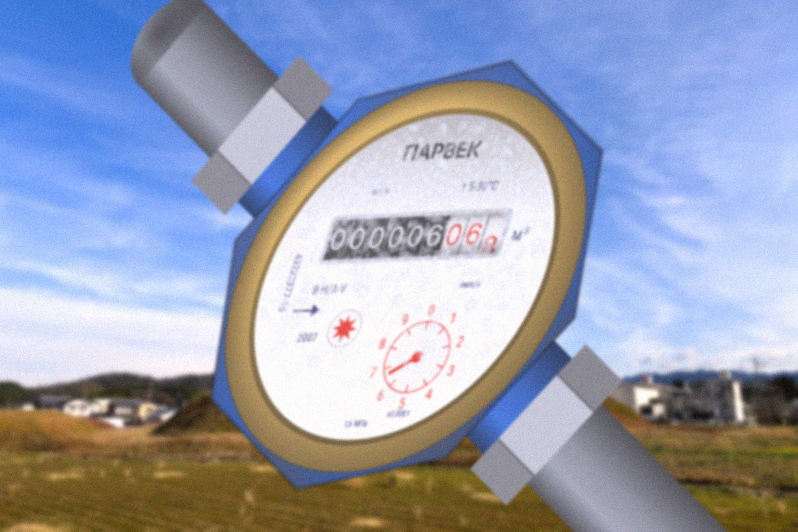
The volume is 6.0676 (m³)
